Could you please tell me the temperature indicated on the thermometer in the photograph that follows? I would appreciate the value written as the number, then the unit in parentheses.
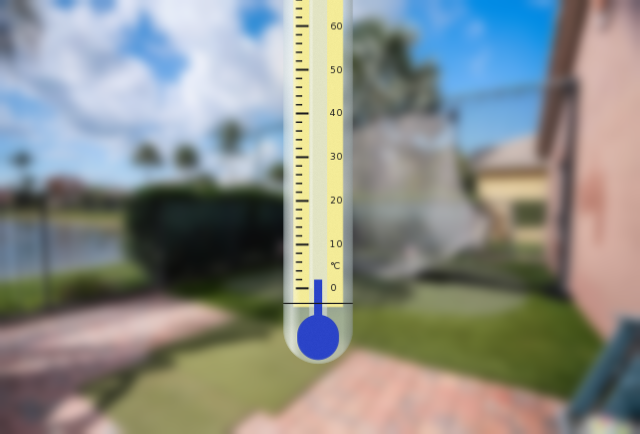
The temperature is 2 (°C)
